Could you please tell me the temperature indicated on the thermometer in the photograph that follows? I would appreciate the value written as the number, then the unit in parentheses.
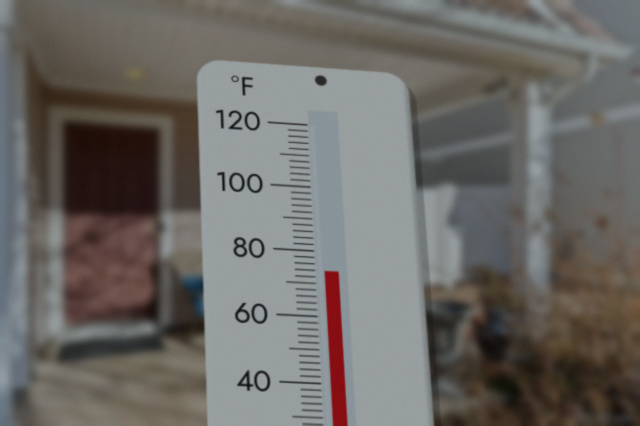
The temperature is 74 (°F)
